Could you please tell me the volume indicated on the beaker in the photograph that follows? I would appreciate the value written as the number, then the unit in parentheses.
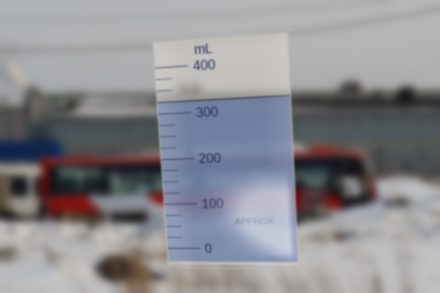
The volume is 325 (mL)
